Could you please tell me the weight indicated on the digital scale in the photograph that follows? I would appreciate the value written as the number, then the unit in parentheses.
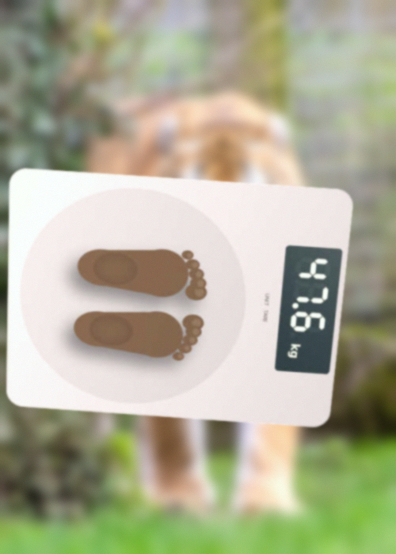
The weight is 47.6 (kg)
